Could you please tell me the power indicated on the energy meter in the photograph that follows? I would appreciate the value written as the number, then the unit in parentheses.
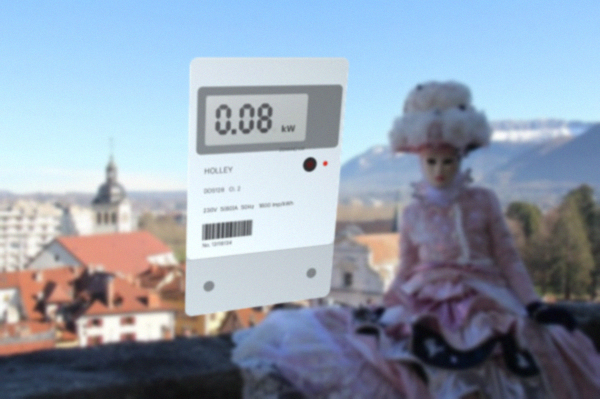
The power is 0.08 (kW)
